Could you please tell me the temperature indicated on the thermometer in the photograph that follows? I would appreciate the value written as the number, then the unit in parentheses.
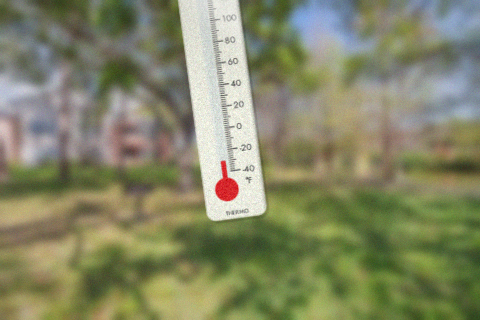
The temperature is -30 (°F)
